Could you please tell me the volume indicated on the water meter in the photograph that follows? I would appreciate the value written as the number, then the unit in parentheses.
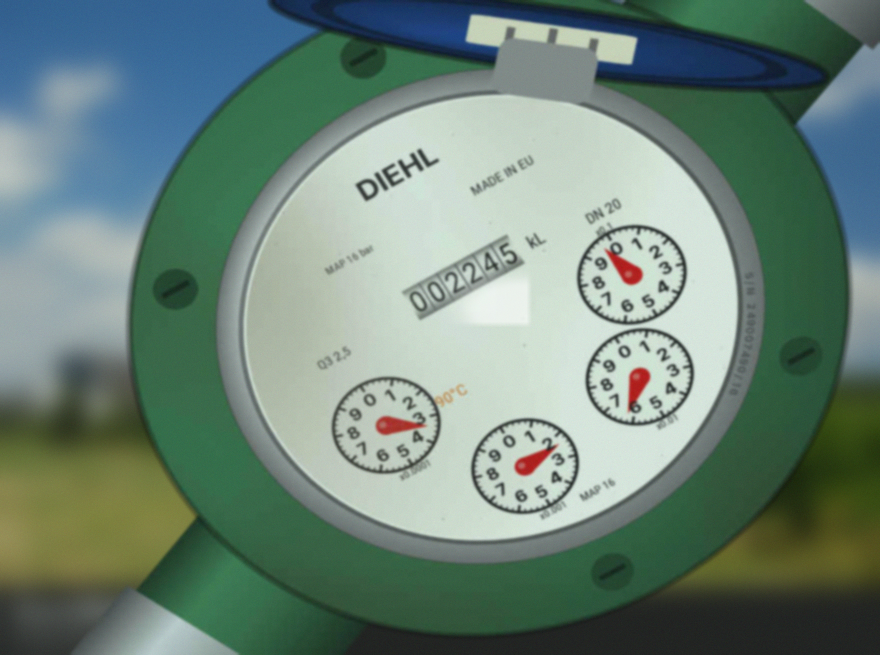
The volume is 2244.9623 (kL)
